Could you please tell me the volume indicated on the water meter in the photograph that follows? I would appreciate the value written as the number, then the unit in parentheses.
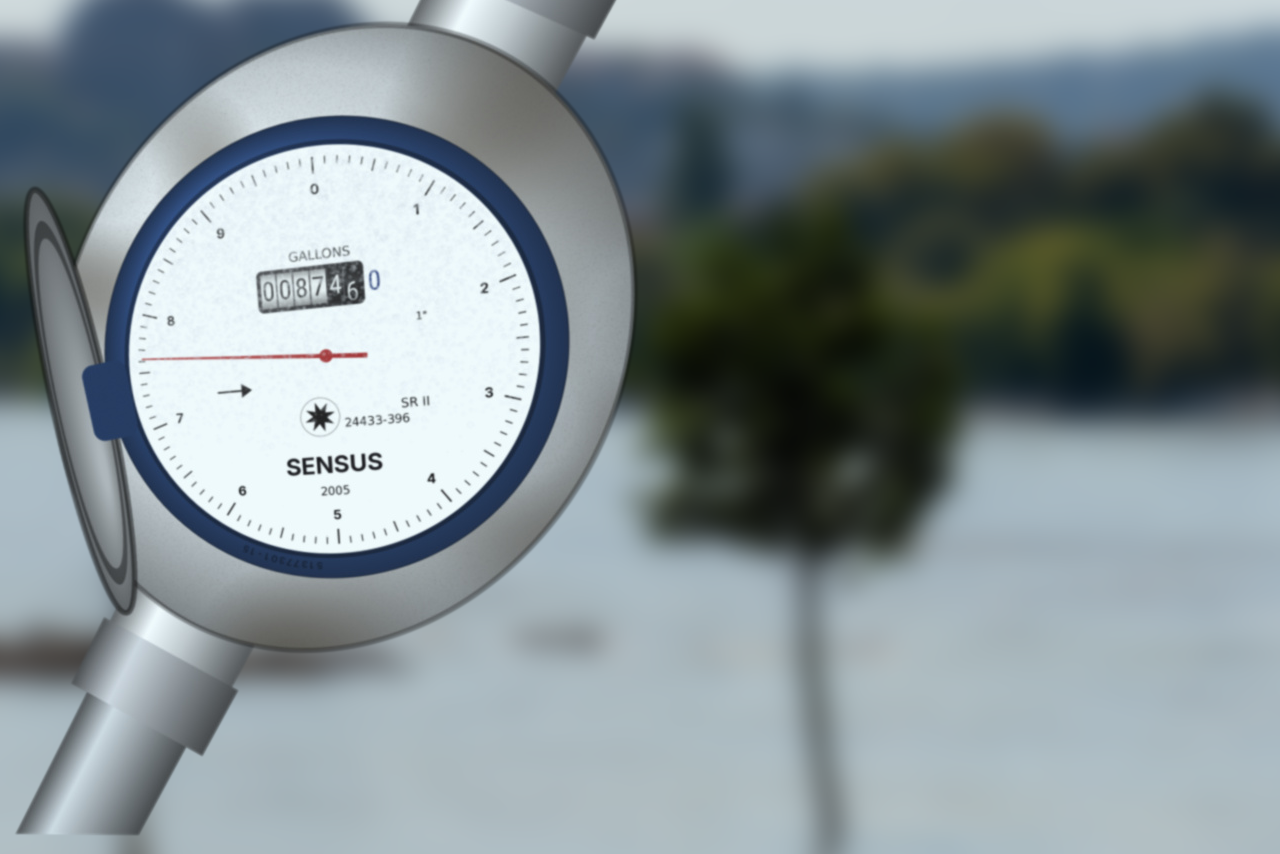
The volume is 87457.6 (gal)
